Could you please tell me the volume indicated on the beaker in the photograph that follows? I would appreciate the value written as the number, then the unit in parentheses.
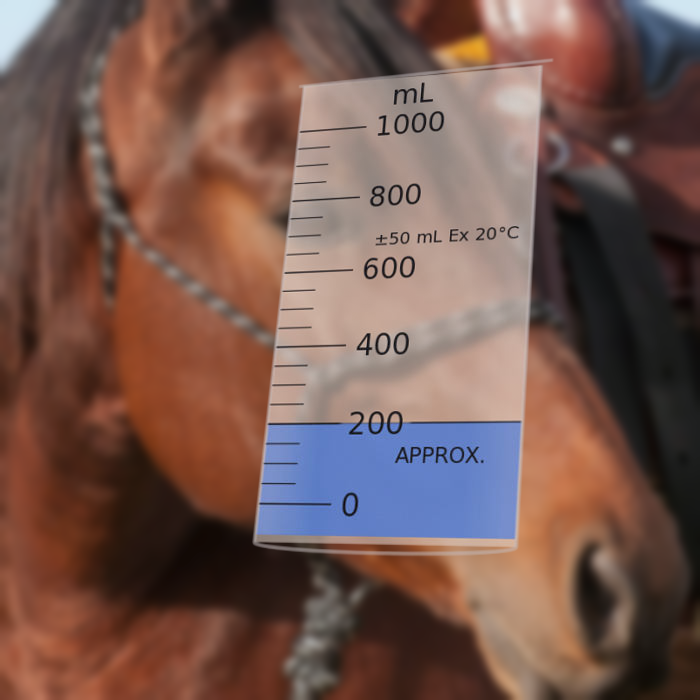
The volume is 200 (mL)
